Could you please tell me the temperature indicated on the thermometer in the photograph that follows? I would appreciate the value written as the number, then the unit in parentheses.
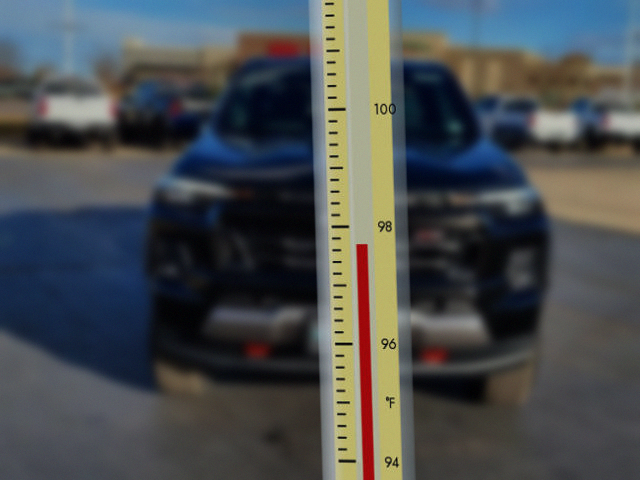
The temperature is 97.7 (°F)
